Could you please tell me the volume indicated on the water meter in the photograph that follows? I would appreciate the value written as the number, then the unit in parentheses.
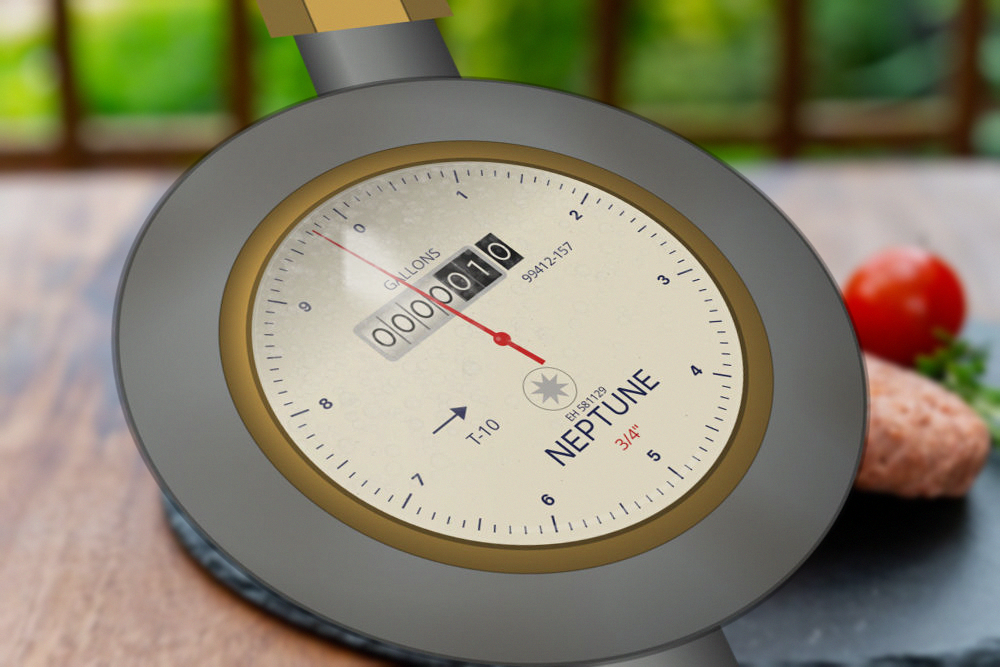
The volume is 9.7 (gal)
